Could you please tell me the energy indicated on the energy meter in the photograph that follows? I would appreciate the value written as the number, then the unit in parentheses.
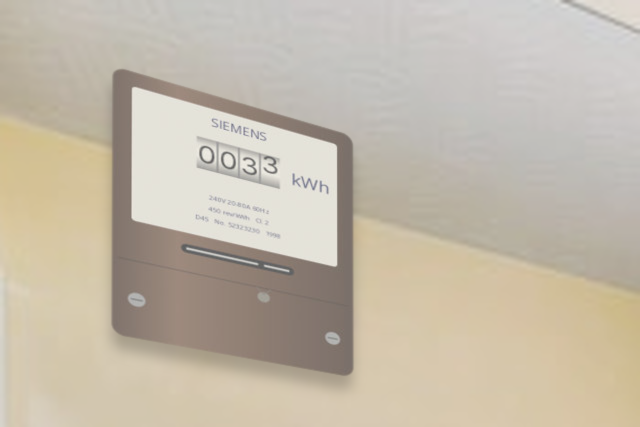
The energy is 33 (kWh)
